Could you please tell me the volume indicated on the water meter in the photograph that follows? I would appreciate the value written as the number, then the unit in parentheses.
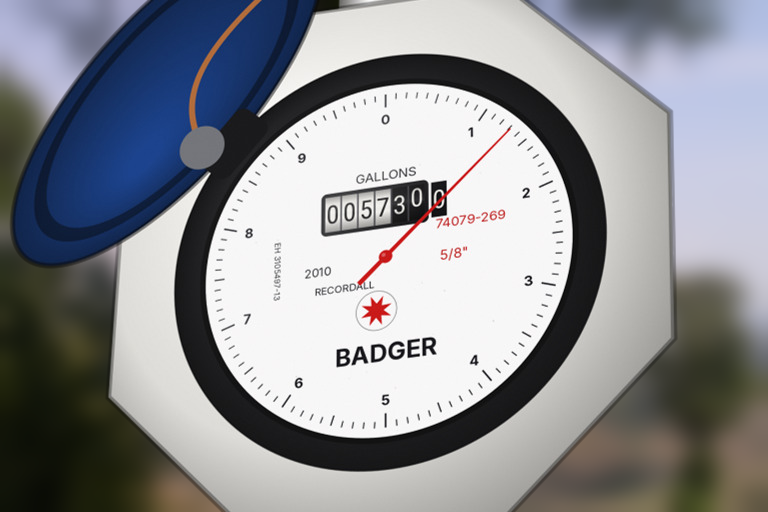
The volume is 57301.3 (gal)
